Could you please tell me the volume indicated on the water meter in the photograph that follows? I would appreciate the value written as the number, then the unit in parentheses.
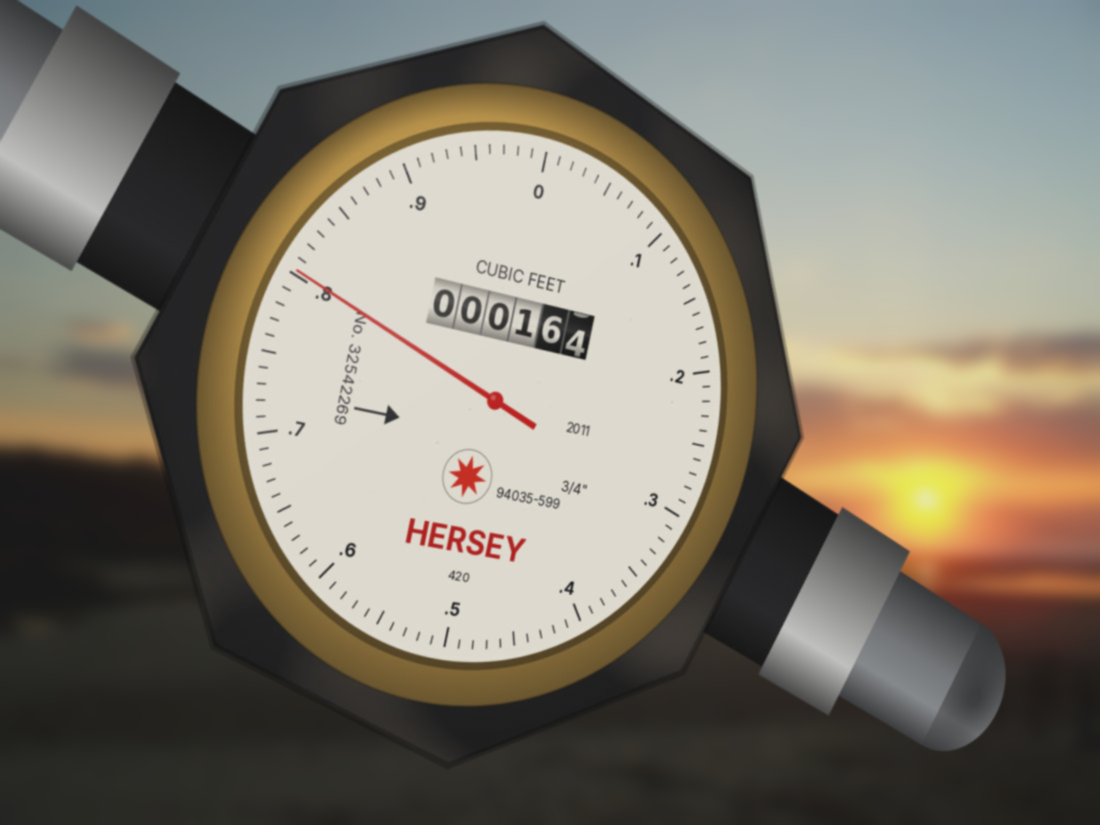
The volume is 163.80 (ft³)
